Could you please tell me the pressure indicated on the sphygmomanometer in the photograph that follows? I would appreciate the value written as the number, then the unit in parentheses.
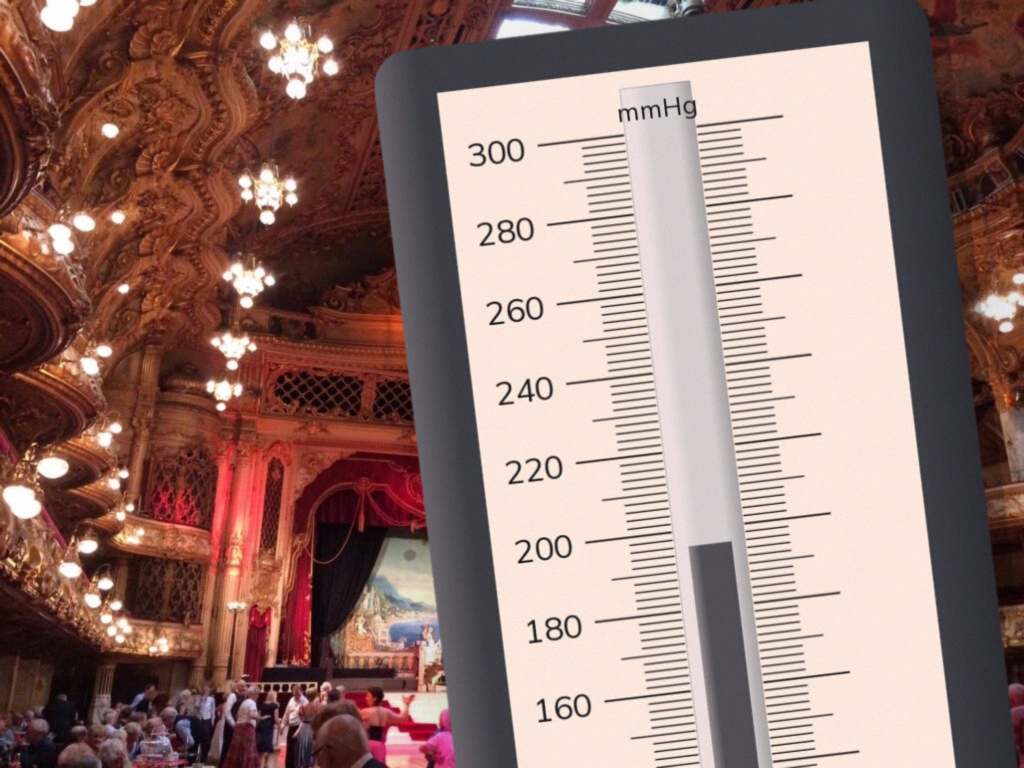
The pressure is 196 (mmHg)
